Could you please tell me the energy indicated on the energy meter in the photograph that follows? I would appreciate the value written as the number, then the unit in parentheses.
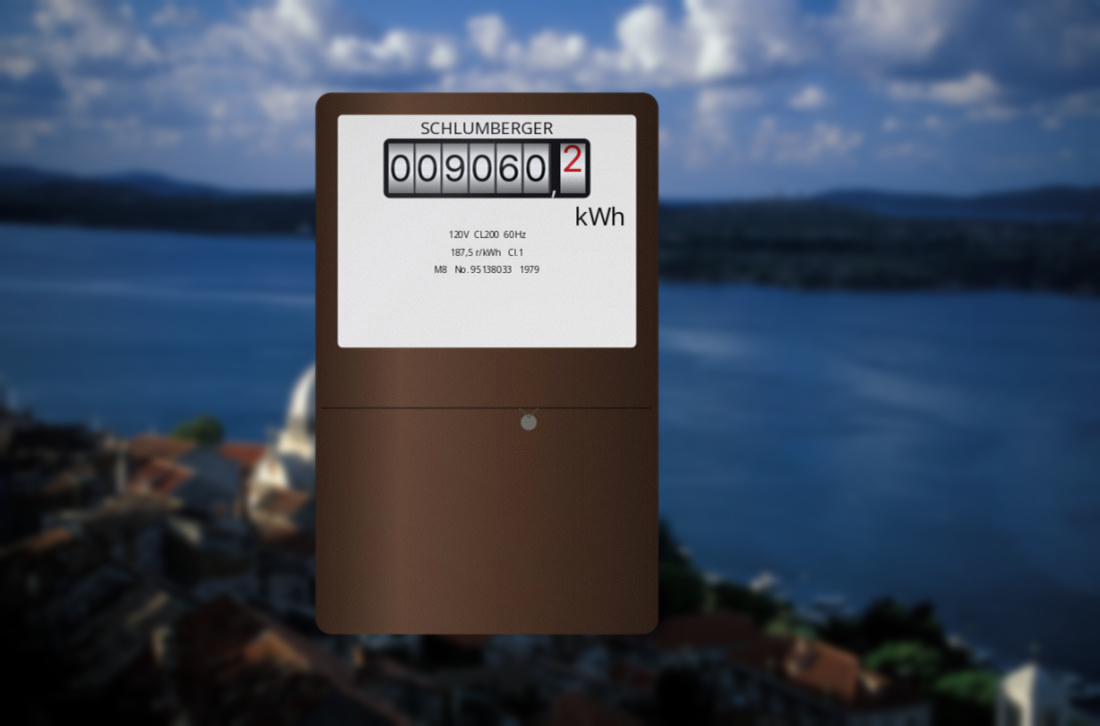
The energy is 9060.2 (kWh)
